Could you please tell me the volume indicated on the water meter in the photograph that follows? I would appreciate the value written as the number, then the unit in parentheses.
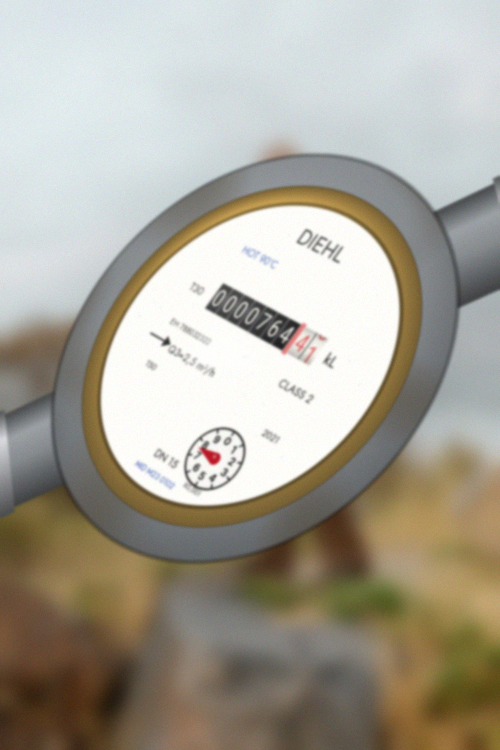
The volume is 764.407 (kL)
